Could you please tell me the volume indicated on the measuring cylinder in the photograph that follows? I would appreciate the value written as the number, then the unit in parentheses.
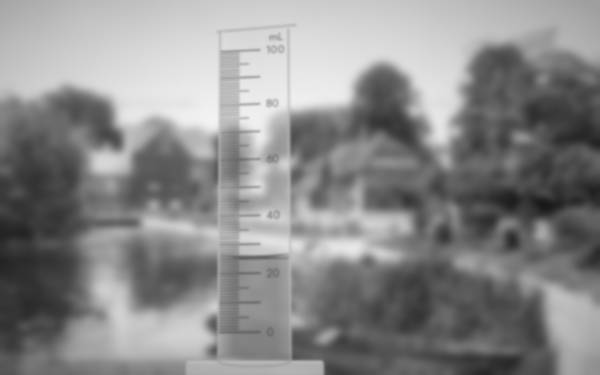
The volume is 25 (mL)
